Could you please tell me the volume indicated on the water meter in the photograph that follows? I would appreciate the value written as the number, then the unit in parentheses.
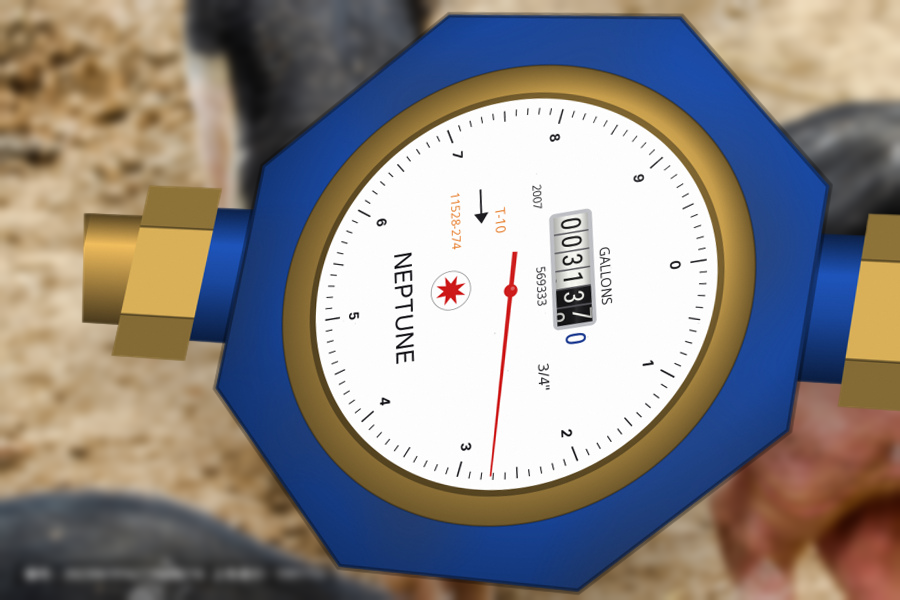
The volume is 31372.7 (gal)
